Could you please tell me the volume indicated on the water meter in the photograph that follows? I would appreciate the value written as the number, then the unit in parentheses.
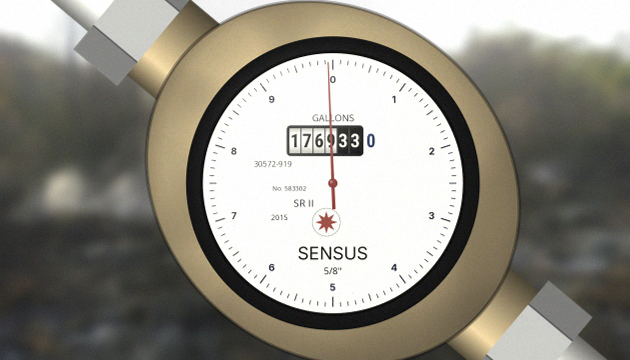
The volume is 1769329.9 (gal)
